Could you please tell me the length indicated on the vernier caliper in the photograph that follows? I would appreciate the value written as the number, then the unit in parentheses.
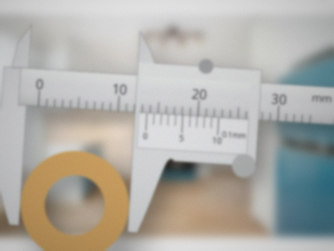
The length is 13.6 (mm)
